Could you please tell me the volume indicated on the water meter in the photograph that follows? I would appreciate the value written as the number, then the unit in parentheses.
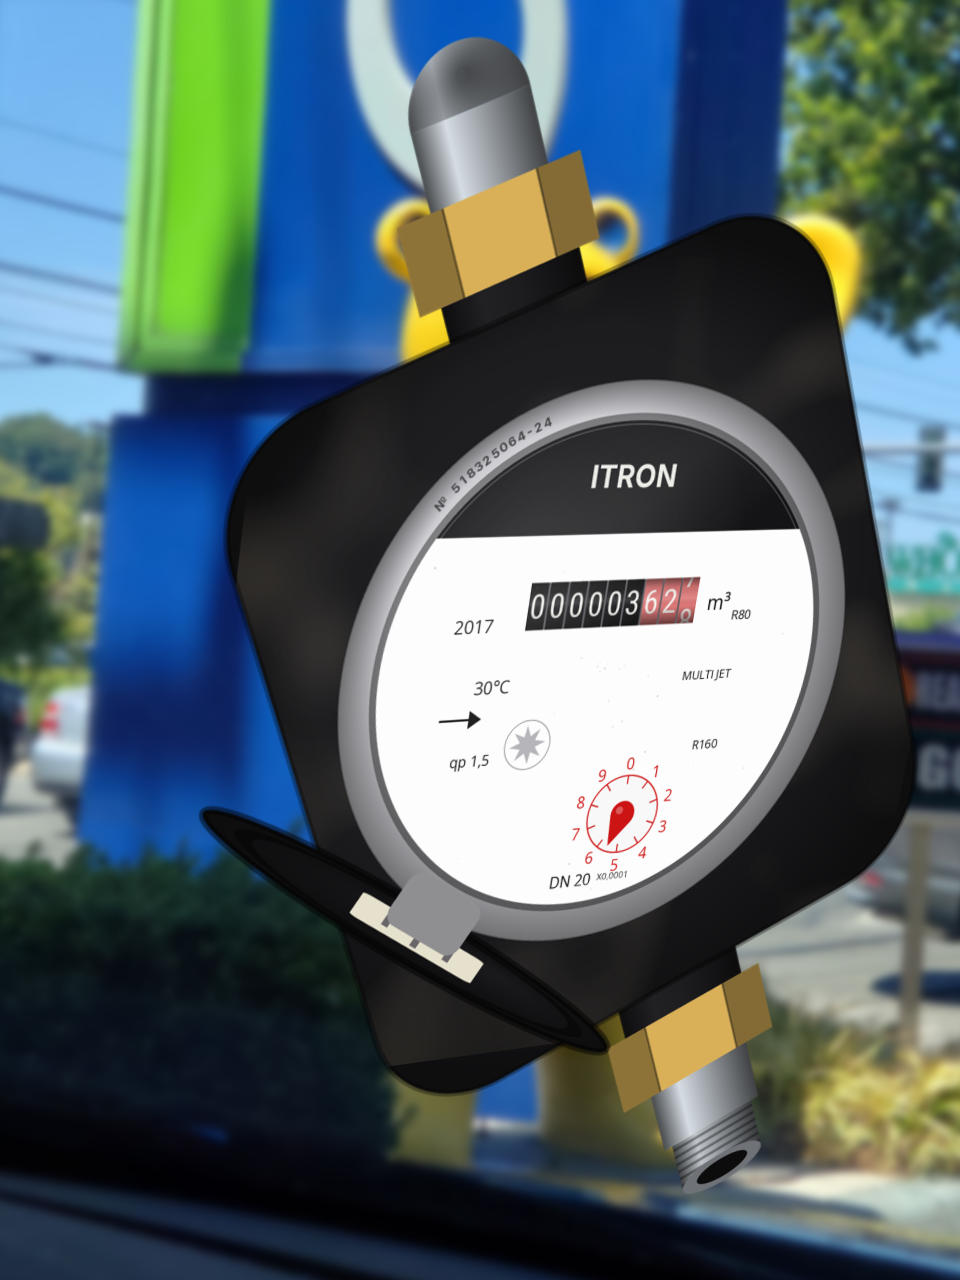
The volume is 3.6275 (m³)
